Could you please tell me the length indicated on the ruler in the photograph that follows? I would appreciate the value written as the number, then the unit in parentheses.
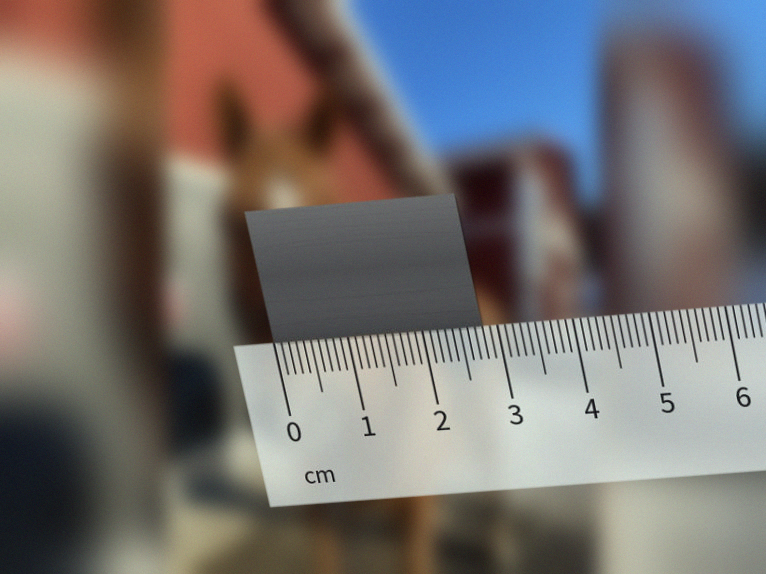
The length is 2.8 (cm)
